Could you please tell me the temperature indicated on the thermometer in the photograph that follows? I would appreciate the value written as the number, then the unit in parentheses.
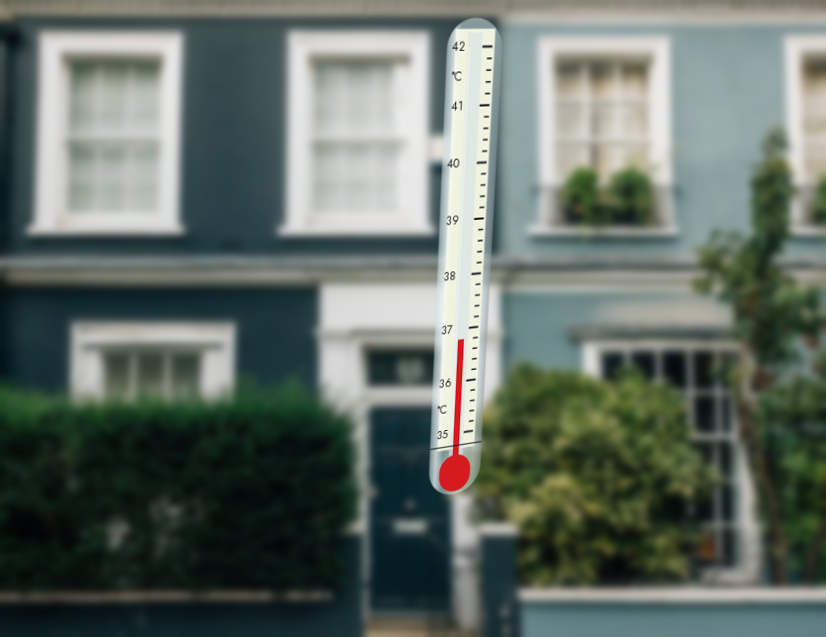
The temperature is 36.8 (°C)
